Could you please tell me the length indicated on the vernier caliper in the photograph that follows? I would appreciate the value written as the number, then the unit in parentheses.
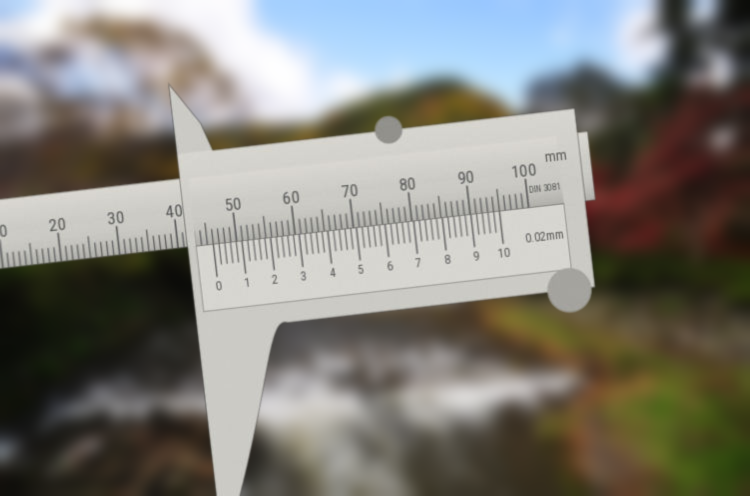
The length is 46.0 (mm)
